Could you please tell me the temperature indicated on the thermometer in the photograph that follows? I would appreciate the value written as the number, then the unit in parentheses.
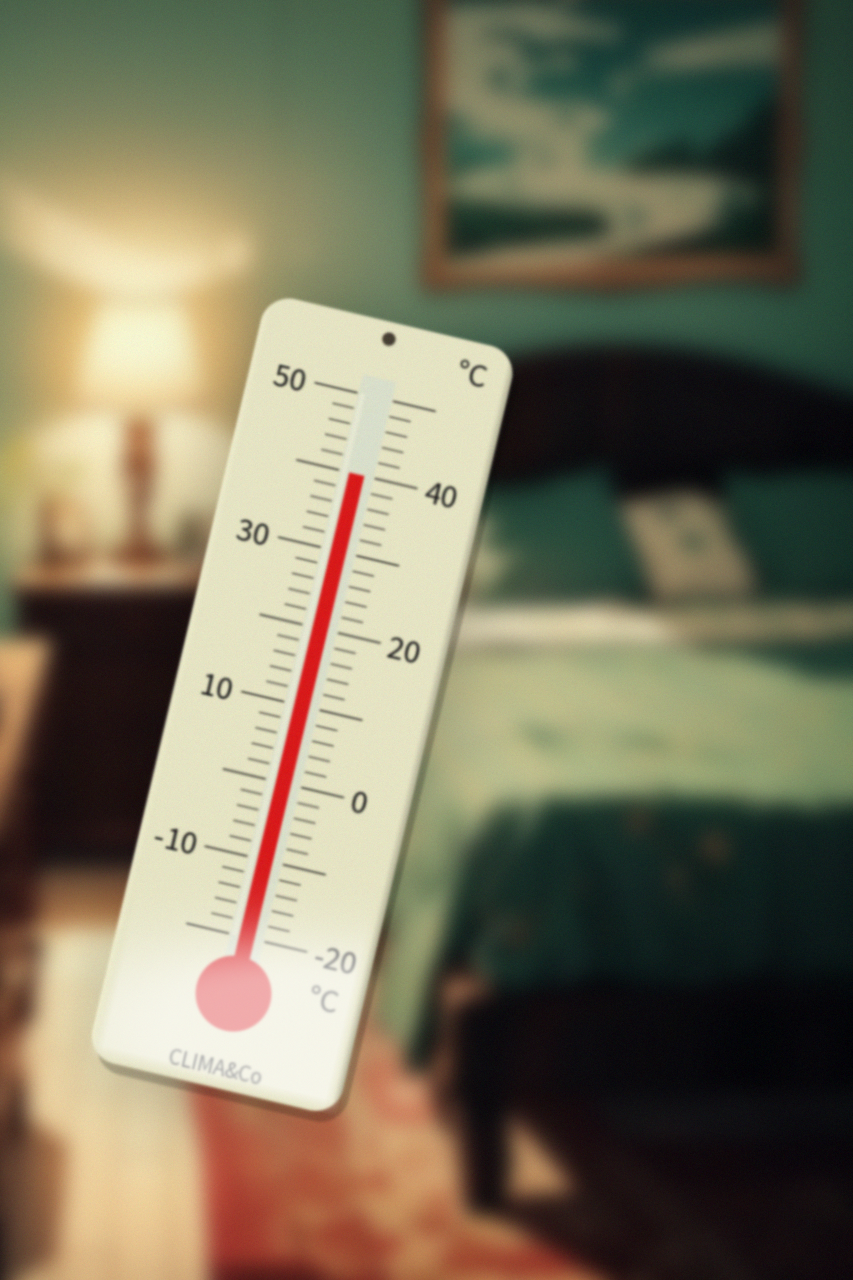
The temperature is 40 (°C)
